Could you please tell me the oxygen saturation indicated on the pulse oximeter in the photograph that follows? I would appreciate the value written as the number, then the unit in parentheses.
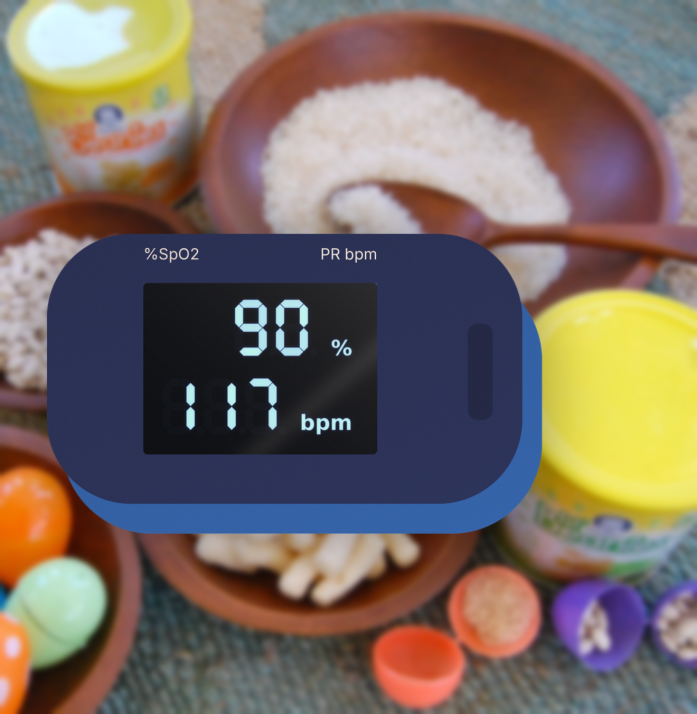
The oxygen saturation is 90 (%)
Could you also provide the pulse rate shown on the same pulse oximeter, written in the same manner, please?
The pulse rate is 117 (bpm)
